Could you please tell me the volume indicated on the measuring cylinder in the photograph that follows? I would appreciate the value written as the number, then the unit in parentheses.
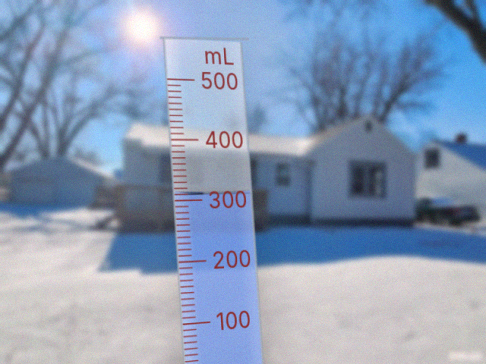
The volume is 310 (mL)
